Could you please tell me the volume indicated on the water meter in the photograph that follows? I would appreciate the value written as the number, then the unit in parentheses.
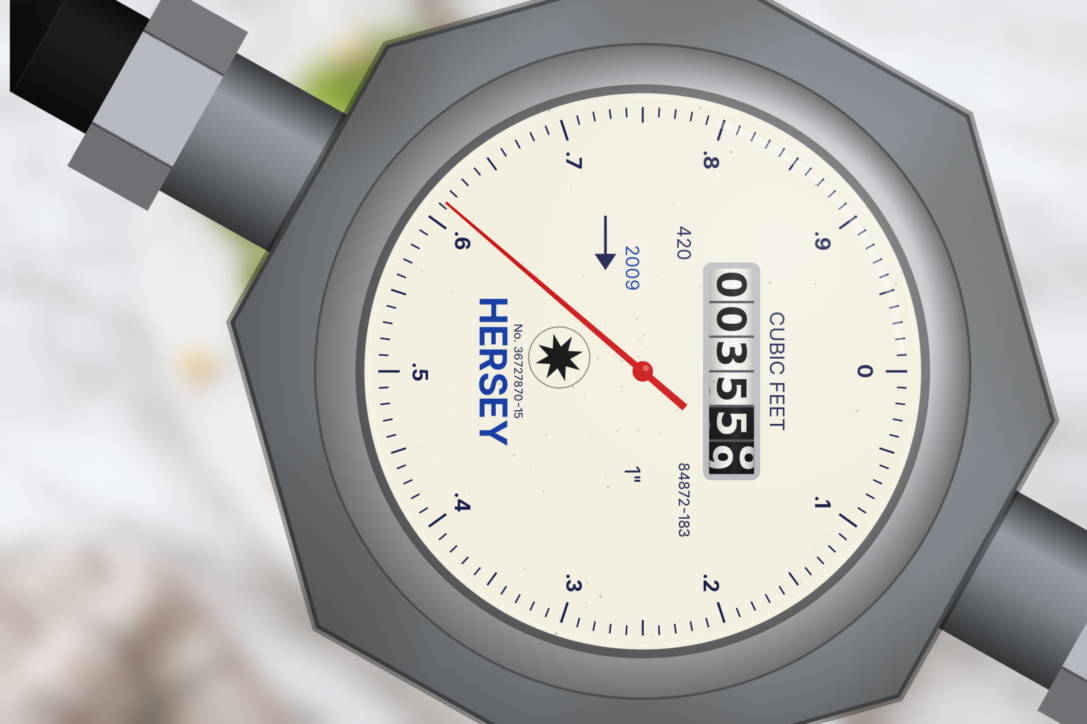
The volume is 3558.61 (ft³)
